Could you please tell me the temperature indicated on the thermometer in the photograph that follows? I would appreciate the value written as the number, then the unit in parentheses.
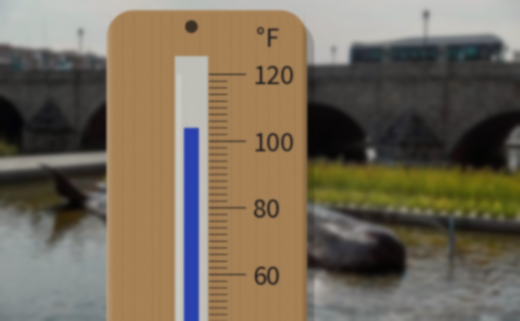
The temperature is 104 (°F)
